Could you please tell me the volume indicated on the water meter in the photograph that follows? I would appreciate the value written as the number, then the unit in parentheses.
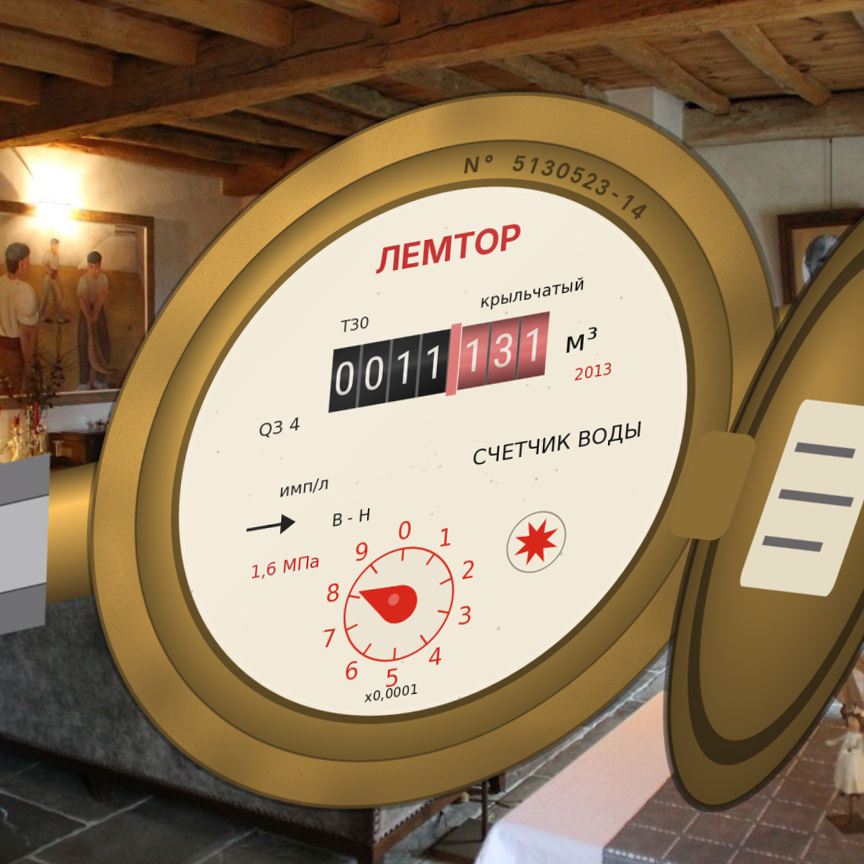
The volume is 11.1318 (m³)
